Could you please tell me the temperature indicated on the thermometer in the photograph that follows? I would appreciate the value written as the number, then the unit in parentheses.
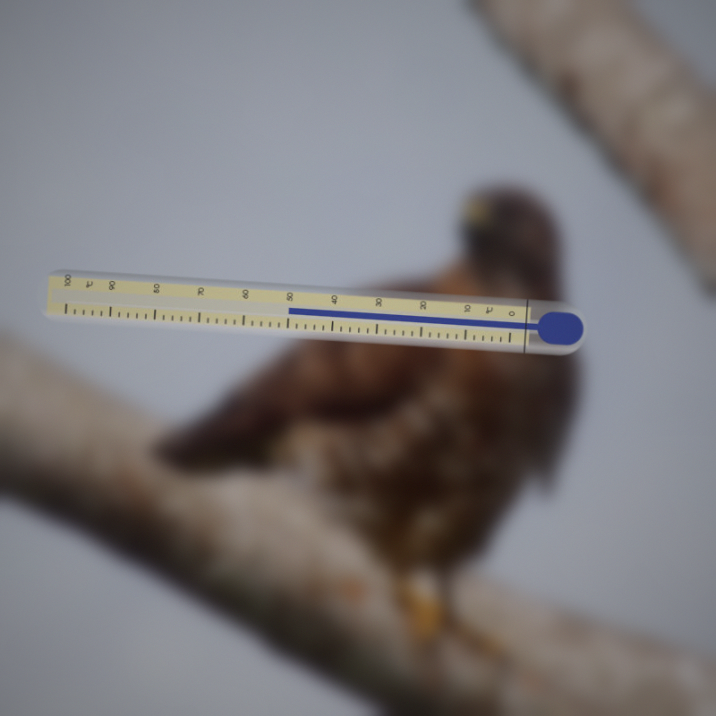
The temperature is 50 (°C)
